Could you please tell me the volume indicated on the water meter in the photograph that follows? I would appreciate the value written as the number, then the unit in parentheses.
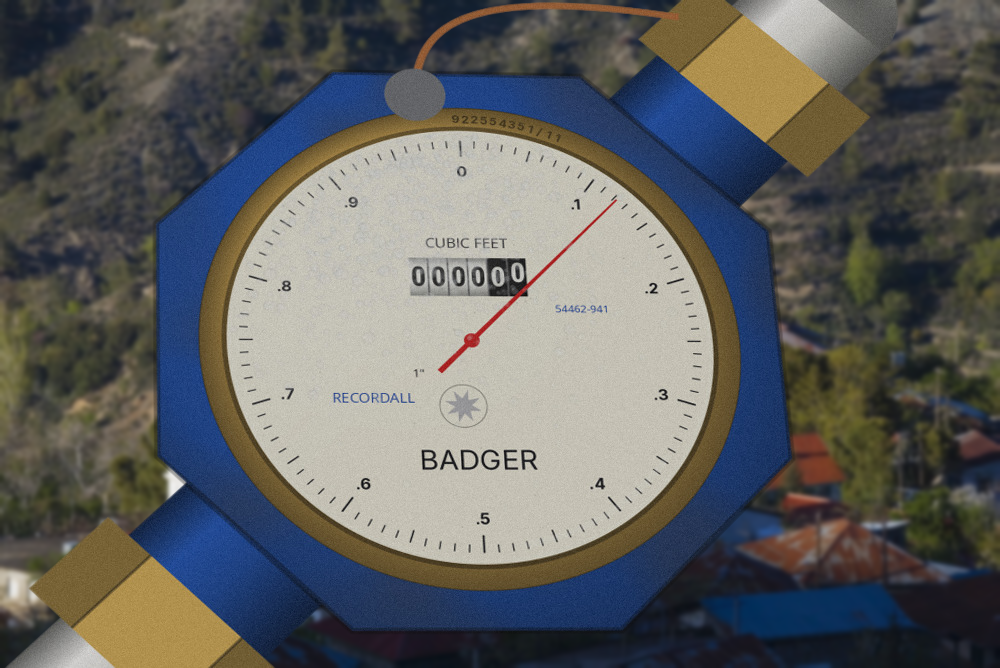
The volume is 0.12 (ft³)
